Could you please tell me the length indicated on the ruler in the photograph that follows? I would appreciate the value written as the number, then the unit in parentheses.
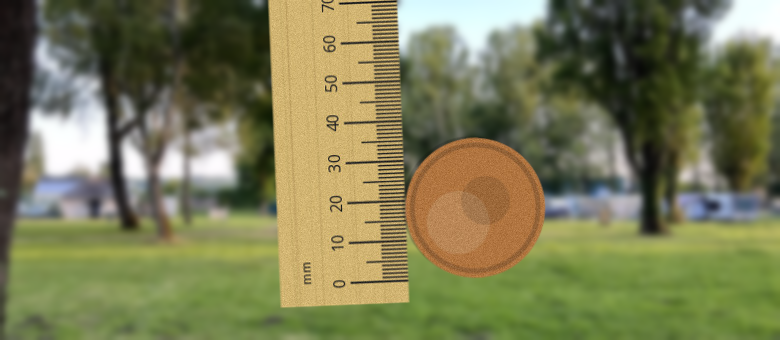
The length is 35 (mm)
